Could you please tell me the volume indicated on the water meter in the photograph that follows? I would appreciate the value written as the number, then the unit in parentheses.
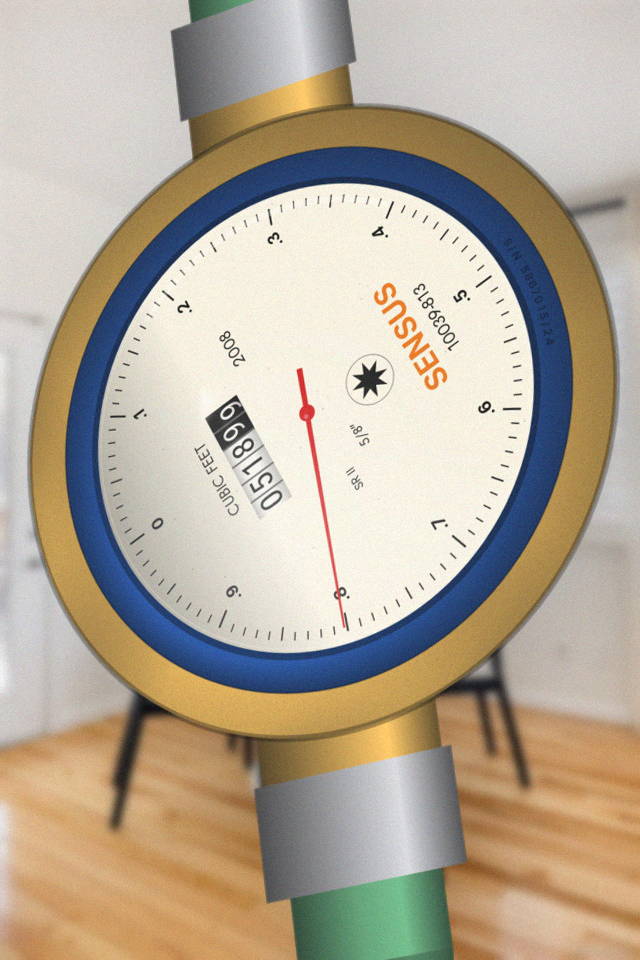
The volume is 51898.80 (ft³)
